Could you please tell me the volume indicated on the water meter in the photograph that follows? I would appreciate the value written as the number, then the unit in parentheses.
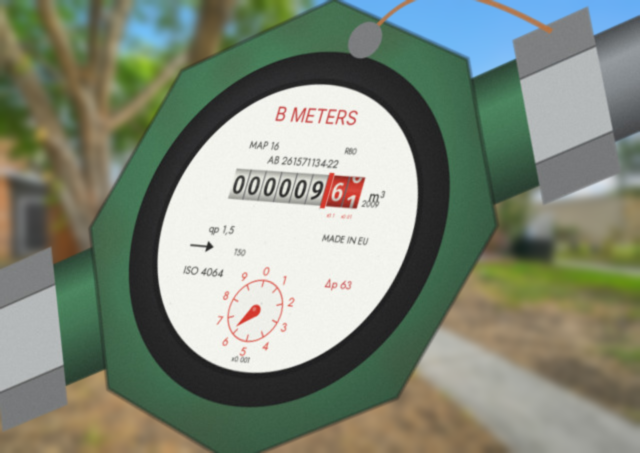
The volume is 9.606 (m³)
